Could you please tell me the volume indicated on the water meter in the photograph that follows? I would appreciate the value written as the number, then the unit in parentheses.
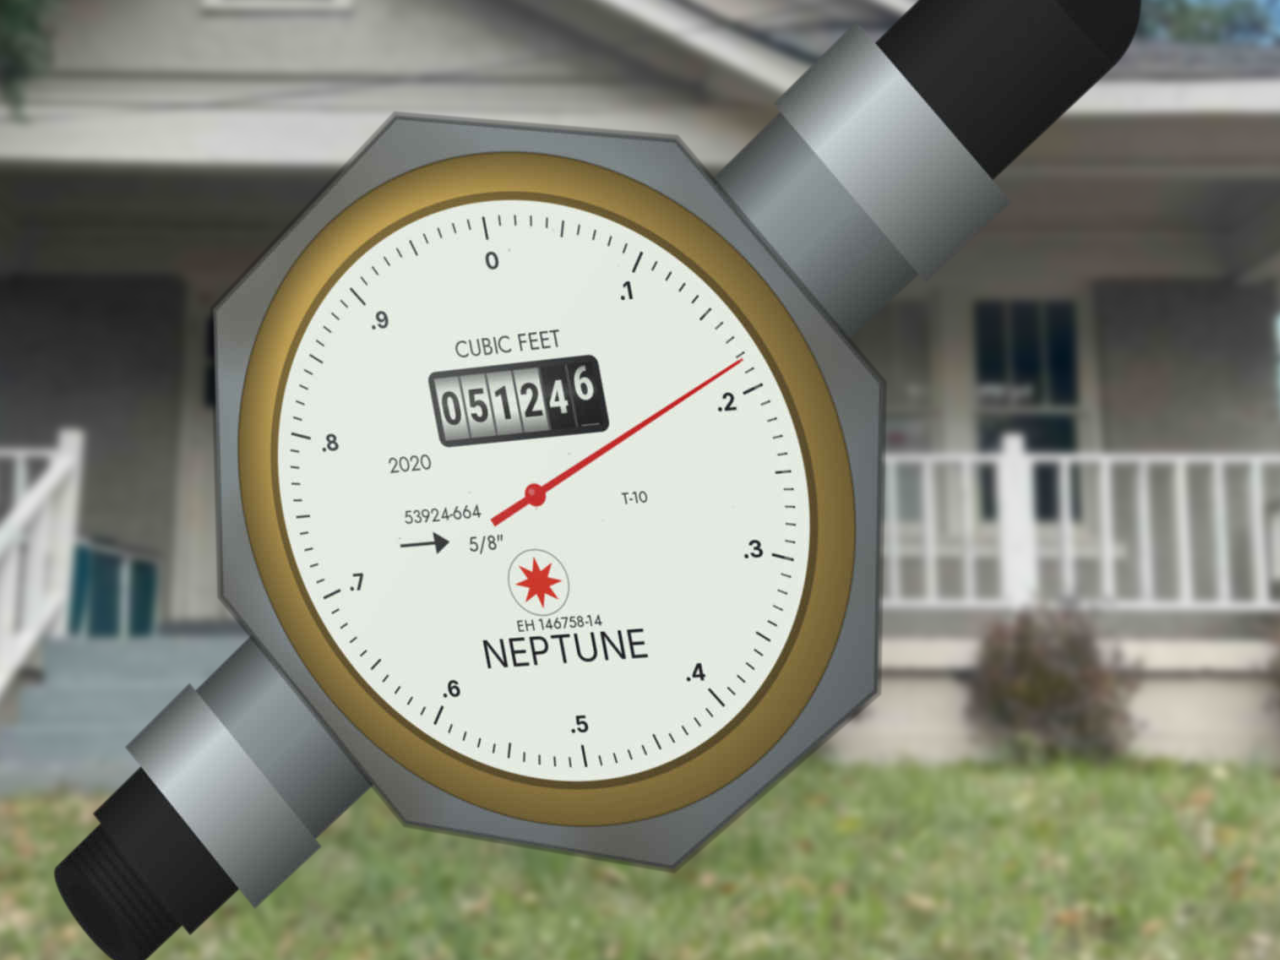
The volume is 51246.18 (ft³)
